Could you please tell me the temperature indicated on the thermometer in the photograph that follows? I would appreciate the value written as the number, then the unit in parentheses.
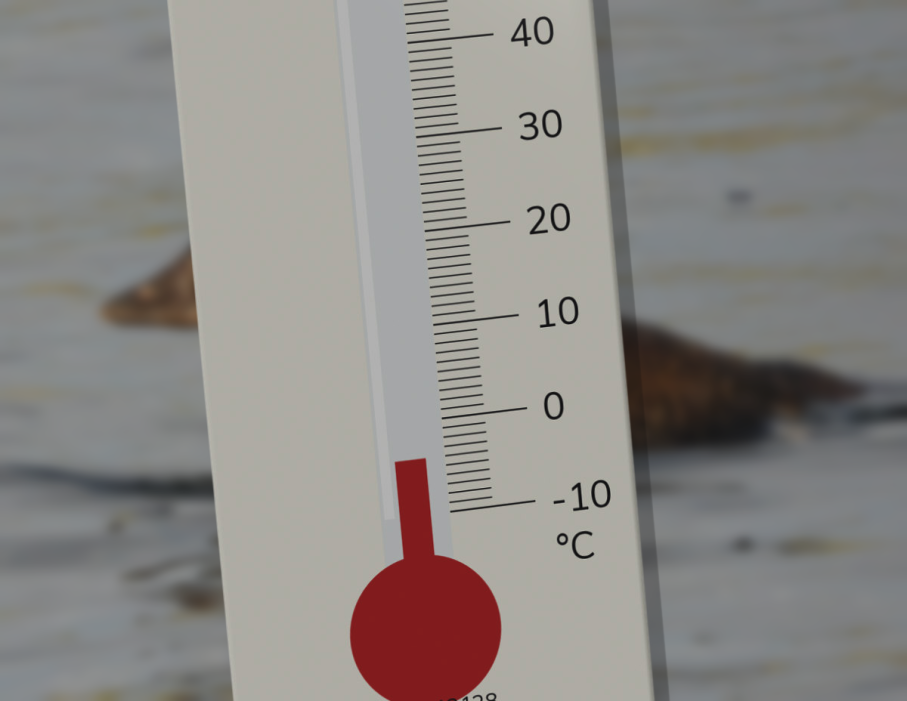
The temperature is -4 (°C)
